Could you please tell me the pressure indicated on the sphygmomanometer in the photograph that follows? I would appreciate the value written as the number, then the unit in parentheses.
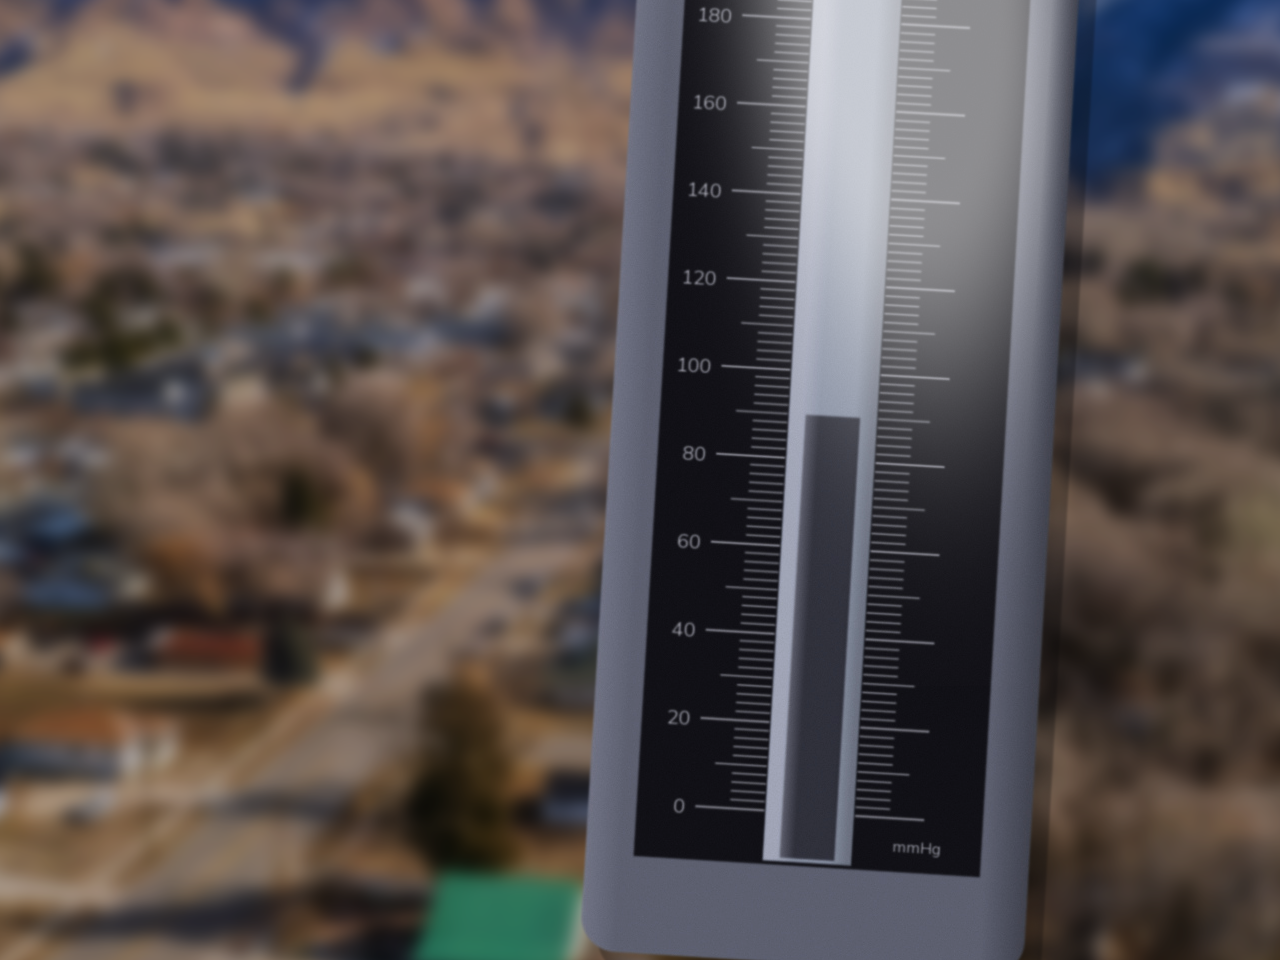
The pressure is 90 (mmHg)
